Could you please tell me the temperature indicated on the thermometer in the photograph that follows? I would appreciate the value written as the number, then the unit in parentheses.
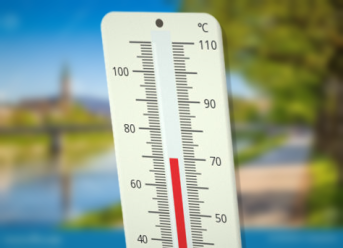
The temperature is 70 (°C)
